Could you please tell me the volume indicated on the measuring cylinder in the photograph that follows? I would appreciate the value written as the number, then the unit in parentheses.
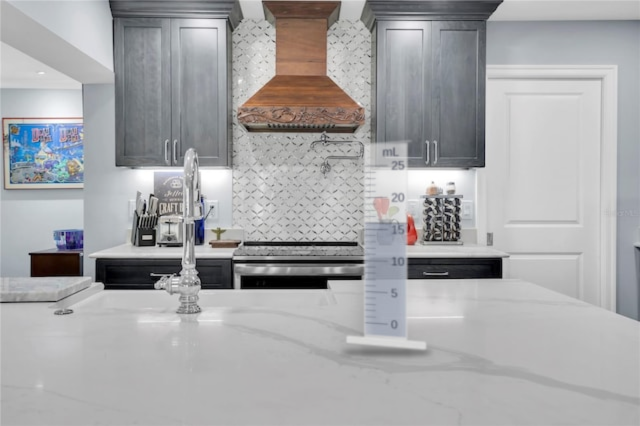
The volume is 16 (mL)
